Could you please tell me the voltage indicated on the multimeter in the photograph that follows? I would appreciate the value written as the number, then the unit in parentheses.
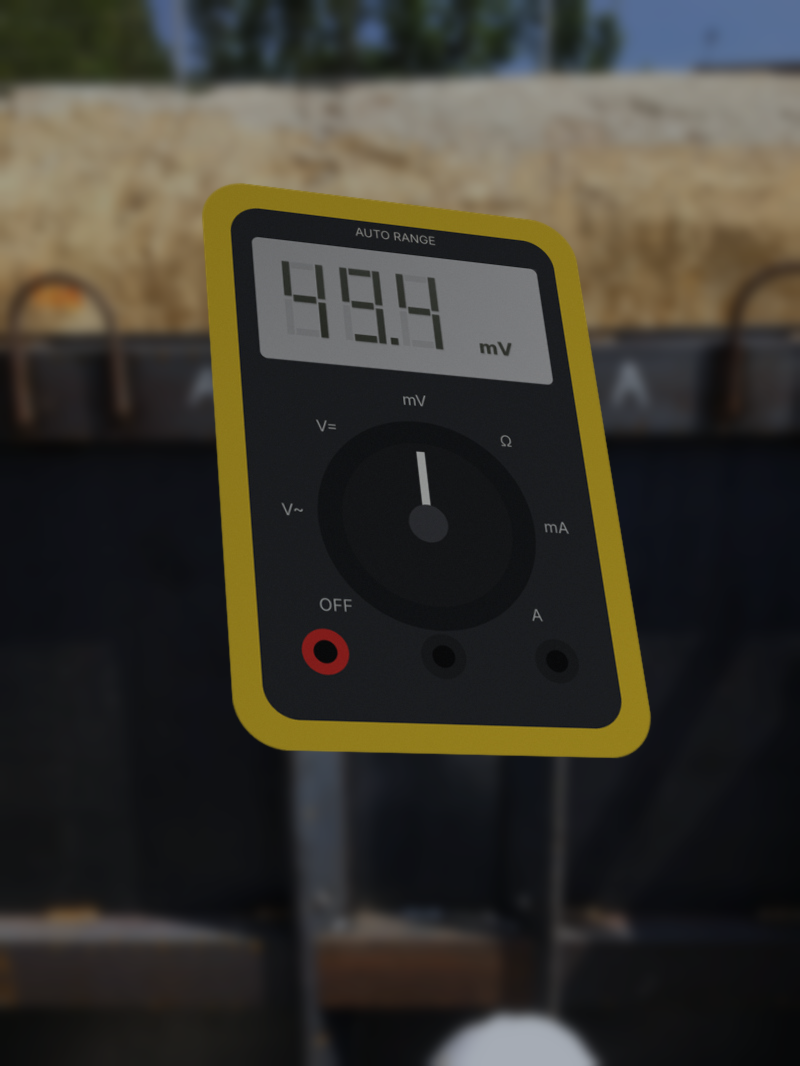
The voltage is 49.4 (mV)
